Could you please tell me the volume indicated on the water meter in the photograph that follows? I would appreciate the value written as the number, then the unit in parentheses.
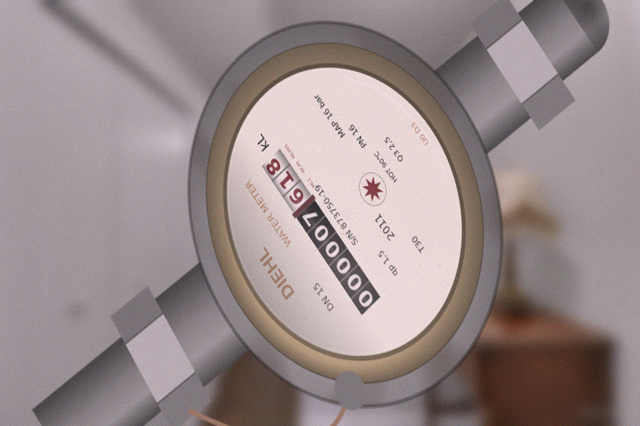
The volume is 7.618 (kL)
